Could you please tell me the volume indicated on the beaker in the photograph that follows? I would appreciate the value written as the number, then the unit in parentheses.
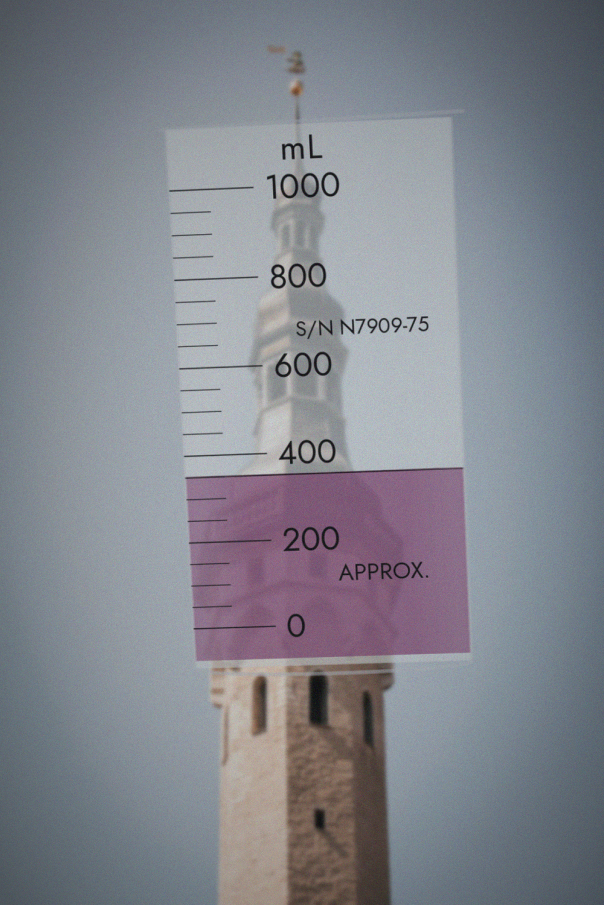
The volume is 350 (mL)
